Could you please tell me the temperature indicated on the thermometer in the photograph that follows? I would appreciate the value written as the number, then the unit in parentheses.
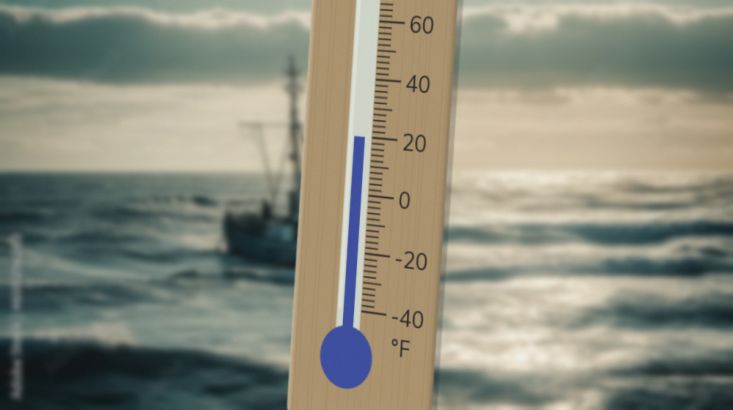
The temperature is 20 (°F)
